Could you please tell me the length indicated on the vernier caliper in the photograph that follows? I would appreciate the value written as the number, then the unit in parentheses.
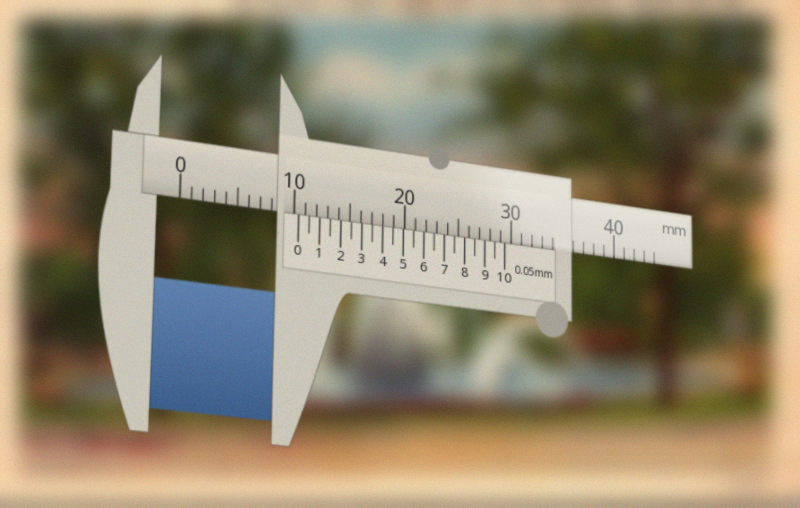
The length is 10.4 (mm)
